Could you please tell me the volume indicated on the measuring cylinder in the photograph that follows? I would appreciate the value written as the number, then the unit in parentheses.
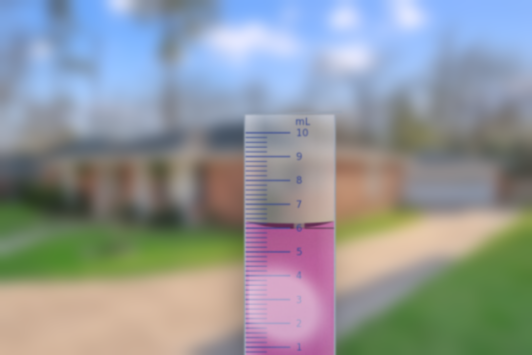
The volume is 6 (mL)
